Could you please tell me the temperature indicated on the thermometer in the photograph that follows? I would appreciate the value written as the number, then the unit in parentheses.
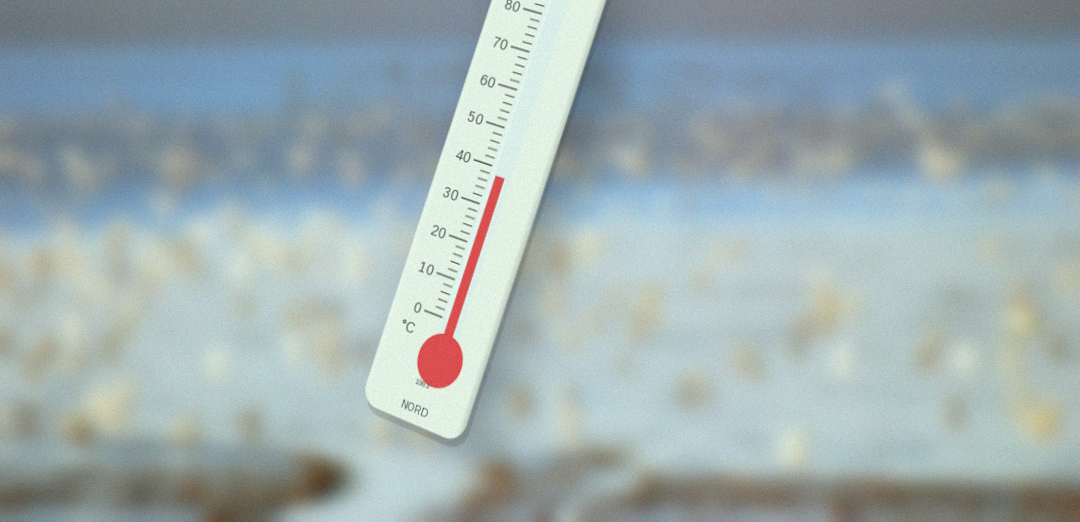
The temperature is 38 (°C)
